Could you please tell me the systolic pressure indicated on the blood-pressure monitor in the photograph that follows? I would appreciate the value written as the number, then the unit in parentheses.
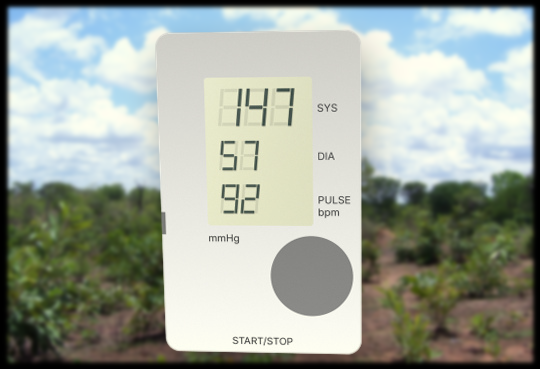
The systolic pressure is 147 (mmHg)
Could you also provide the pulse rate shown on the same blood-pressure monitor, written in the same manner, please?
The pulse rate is 92 (bpm)
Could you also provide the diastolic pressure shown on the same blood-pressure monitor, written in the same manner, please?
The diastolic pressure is 57 (mmHg)
